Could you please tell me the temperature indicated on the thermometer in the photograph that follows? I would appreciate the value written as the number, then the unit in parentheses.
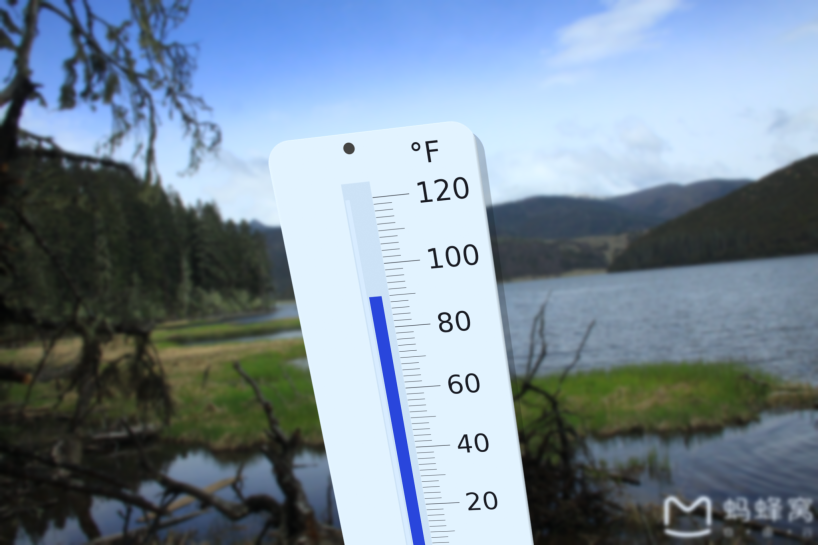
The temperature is 90 (°F)
